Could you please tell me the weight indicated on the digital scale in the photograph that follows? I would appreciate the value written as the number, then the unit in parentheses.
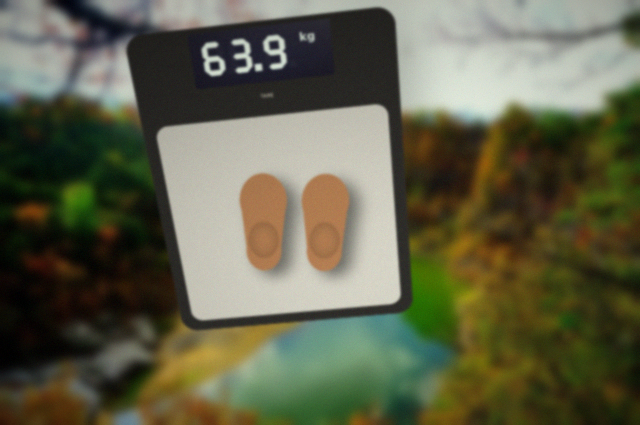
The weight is 63.9 (kg)
